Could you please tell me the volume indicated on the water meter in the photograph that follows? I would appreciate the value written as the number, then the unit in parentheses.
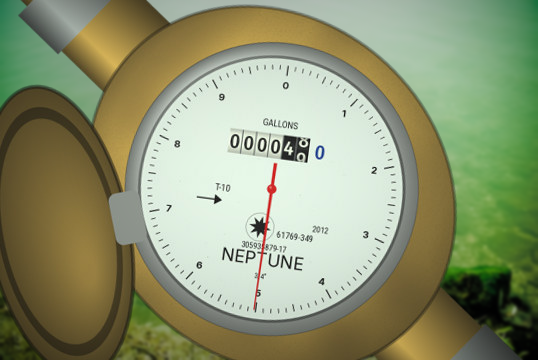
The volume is 485.0 (gal)
